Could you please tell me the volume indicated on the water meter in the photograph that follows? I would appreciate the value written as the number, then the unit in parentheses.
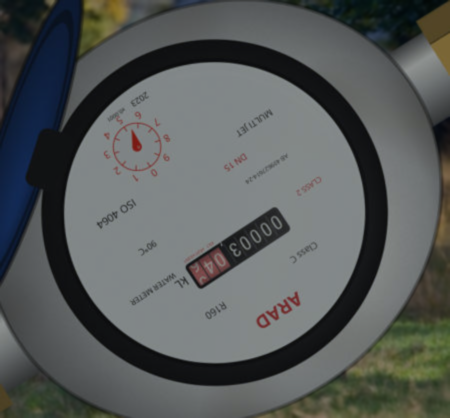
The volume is 3.0455 (kL)
